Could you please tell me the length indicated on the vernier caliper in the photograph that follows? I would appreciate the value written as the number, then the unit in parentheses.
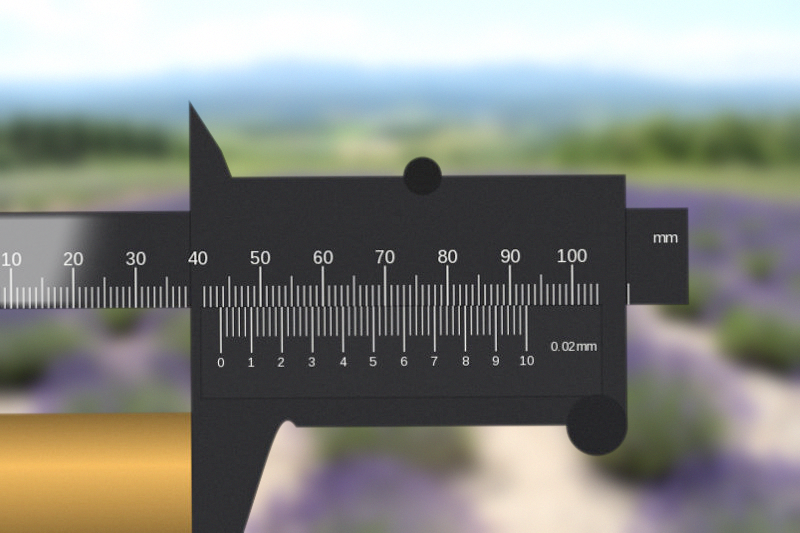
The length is 43.6 (mm)
